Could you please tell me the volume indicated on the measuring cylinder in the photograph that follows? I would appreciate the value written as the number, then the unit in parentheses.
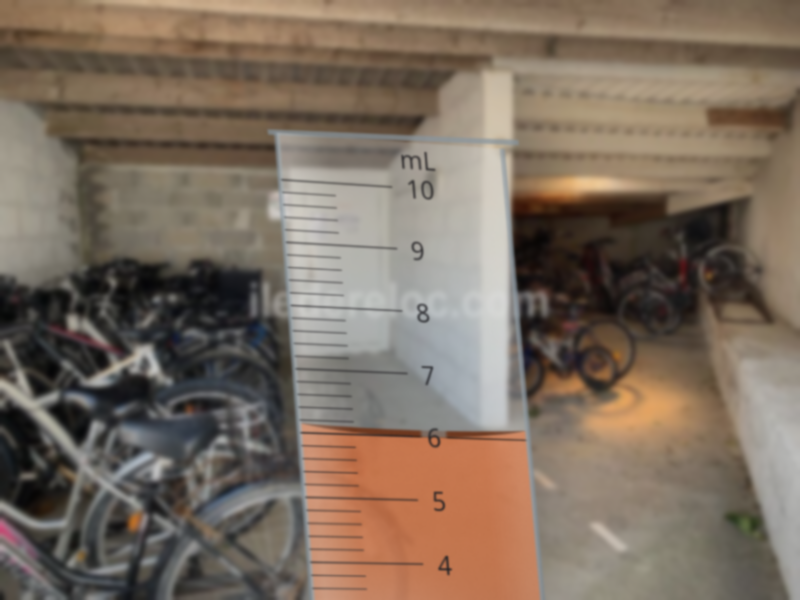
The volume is 6 (mL)
